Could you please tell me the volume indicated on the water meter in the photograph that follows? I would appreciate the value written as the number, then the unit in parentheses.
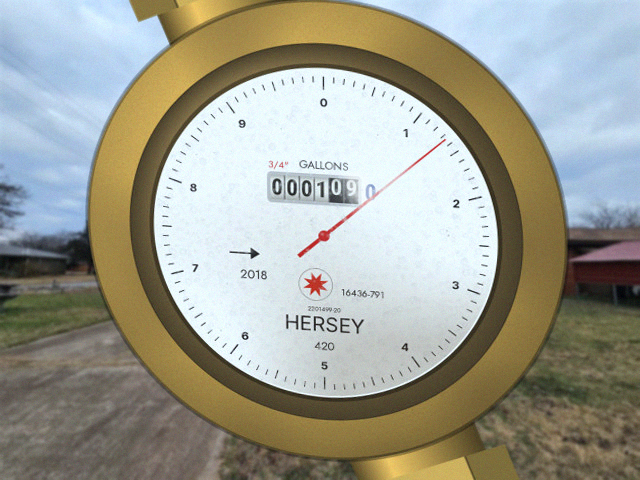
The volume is 1091.3 (gal)
